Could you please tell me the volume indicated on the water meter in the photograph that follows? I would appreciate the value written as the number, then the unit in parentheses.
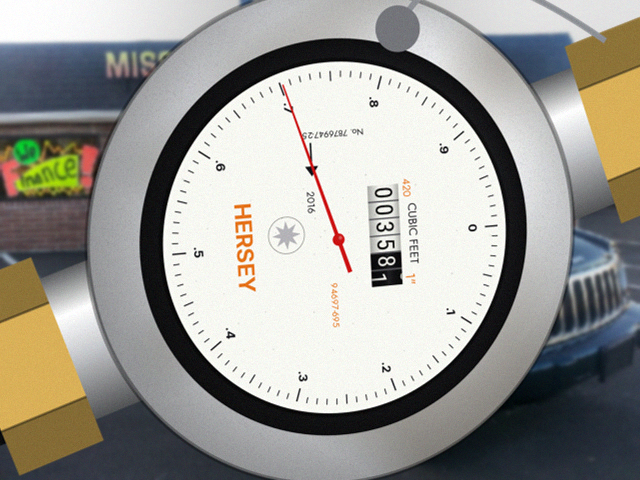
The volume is 3580.70 (ft³)
